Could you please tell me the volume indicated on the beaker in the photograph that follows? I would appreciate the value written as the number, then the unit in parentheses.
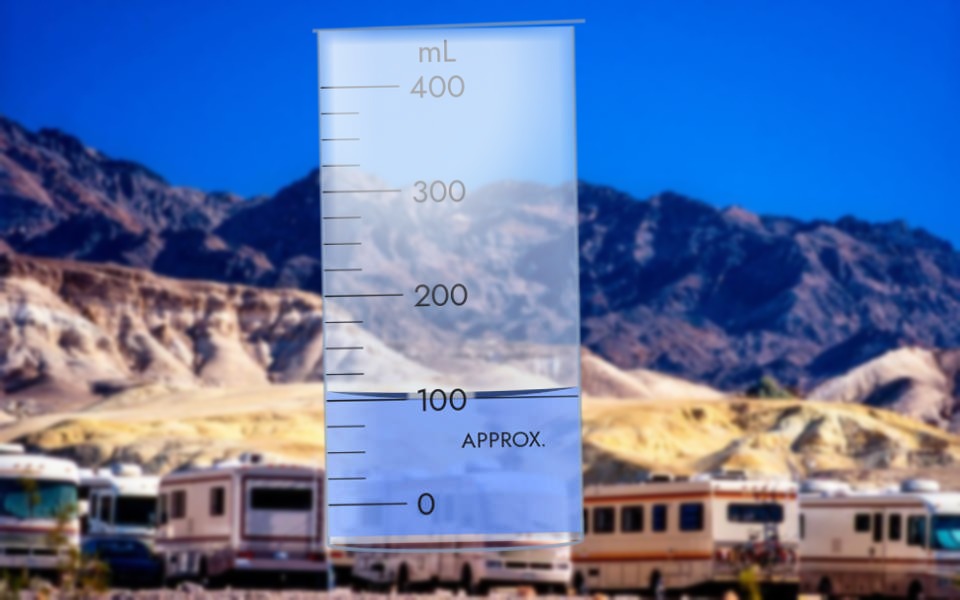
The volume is 100 (mL)
